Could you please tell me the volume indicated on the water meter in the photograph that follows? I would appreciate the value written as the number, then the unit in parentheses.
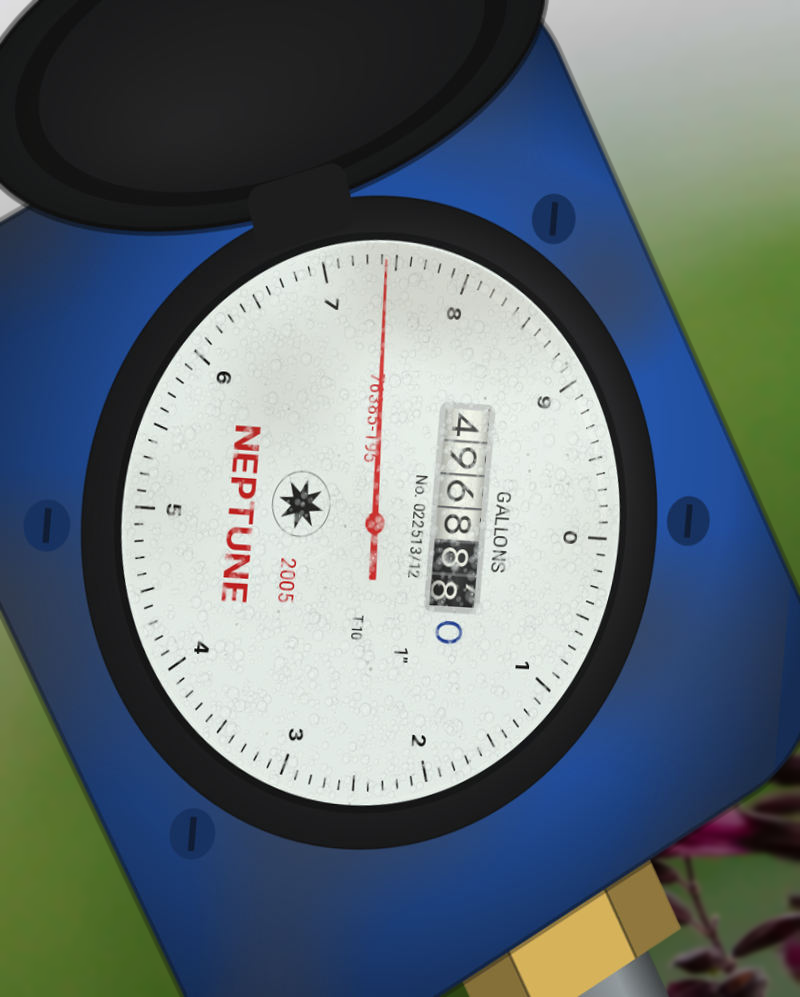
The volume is 4968877.4 (gal)
